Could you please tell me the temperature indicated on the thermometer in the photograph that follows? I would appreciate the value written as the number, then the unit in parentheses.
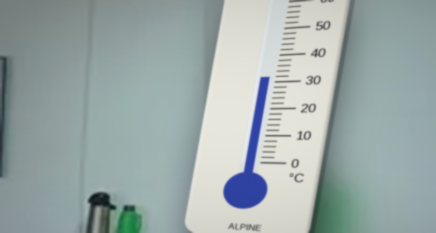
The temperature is 32 (°C)
